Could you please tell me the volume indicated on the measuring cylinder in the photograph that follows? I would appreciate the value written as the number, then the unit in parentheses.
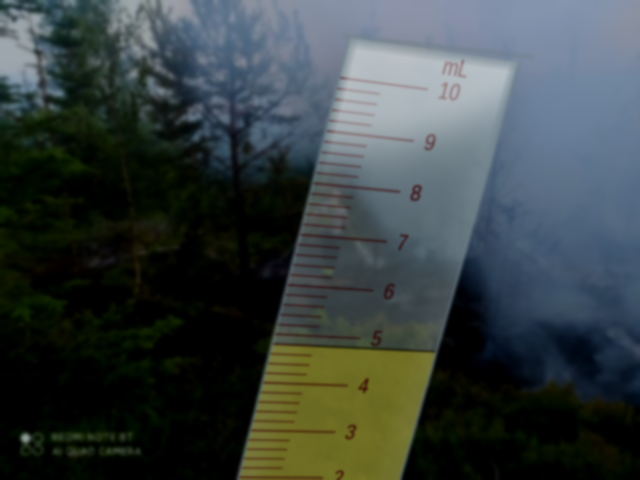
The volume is 4.8 (mL)
